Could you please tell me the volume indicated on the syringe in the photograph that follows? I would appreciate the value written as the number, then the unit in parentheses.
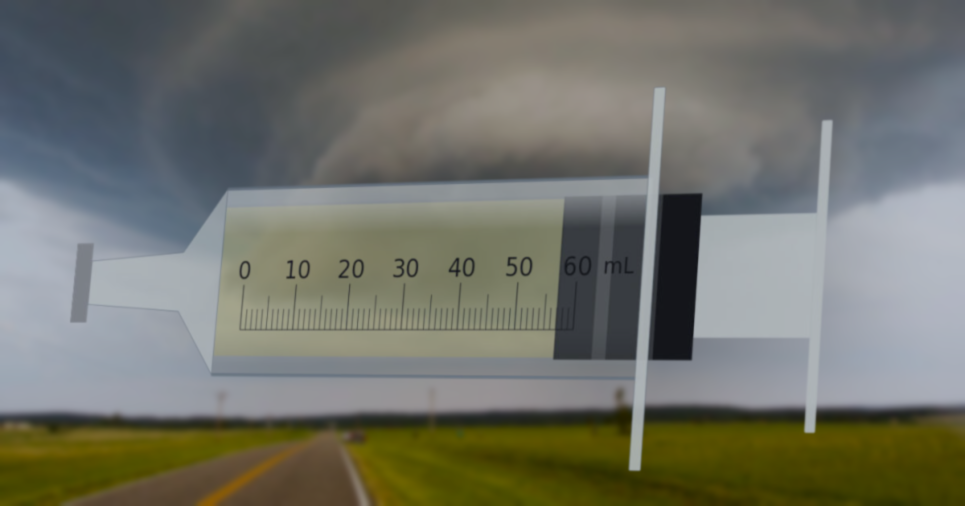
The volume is 57 (mL)
